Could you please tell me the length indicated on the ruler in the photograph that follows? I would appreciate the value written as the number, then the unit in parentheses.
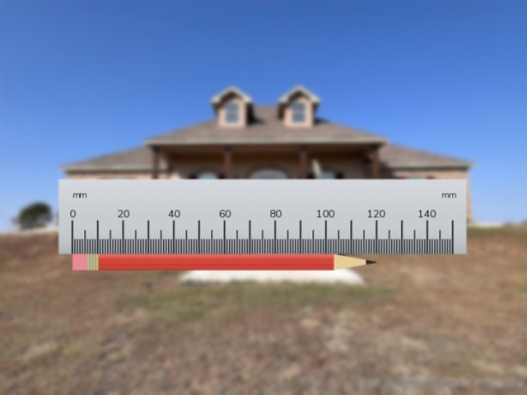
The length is 120 (mm)
